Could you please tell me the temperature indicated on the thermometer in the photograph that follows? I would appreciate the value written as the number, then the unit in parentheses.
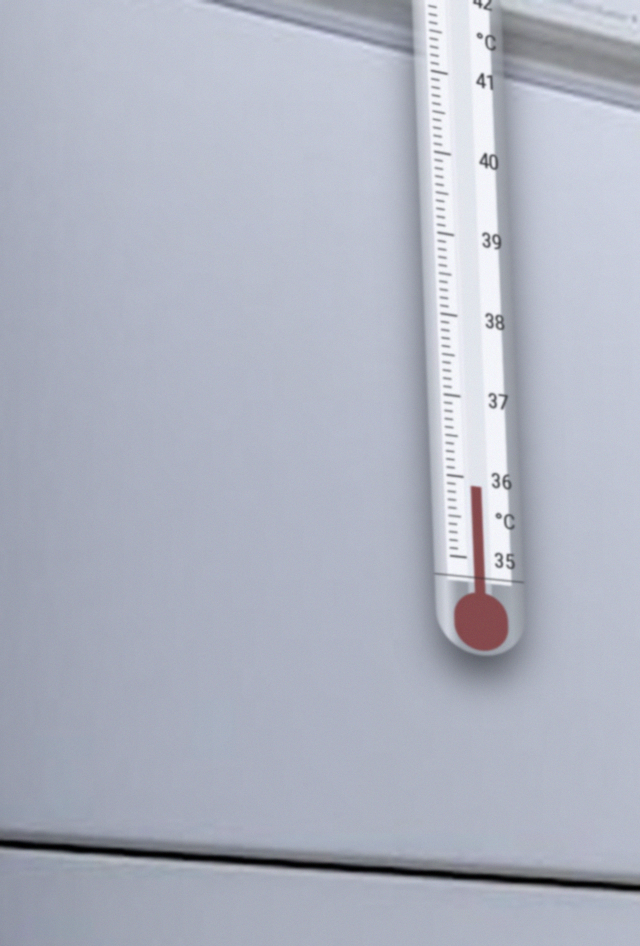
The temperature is 35.9 (°C)
